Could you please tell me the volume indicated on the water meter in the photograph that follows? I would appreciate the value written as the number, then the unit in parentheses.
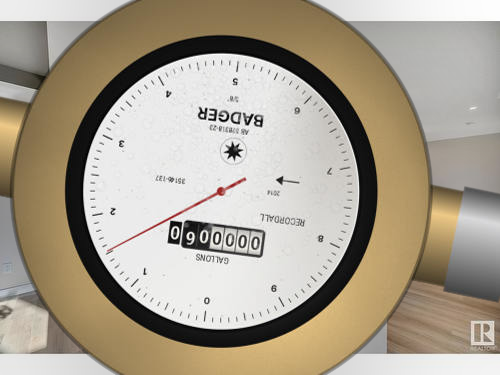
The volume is 61.5 (gal)
